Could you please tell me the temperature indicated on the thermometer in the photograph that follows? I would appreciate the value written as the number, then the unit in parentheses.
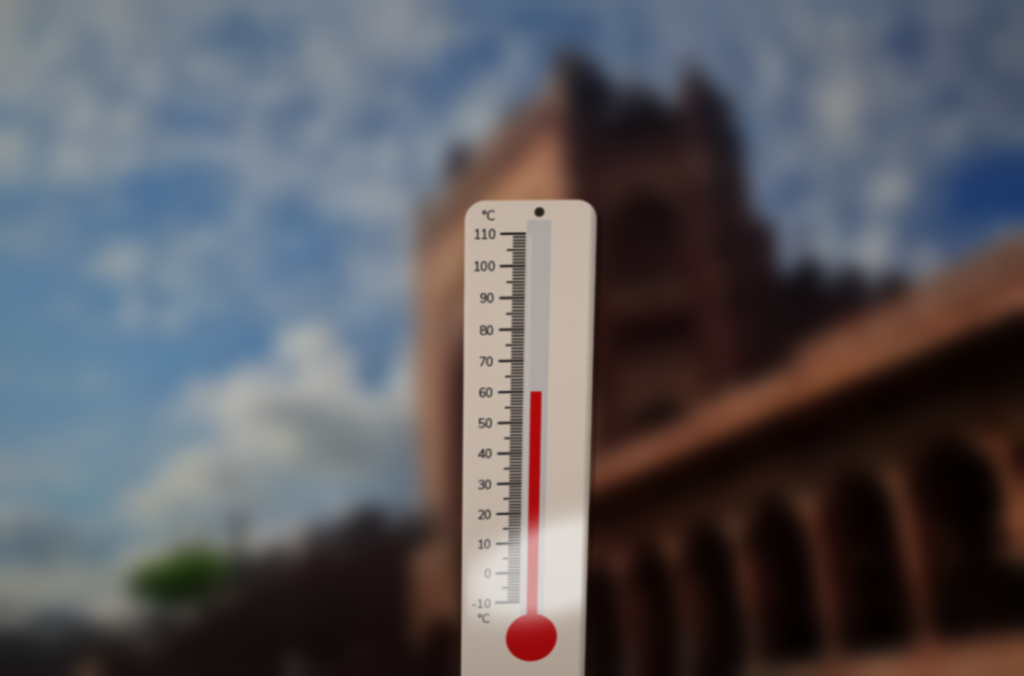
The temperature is 60 (°C)
